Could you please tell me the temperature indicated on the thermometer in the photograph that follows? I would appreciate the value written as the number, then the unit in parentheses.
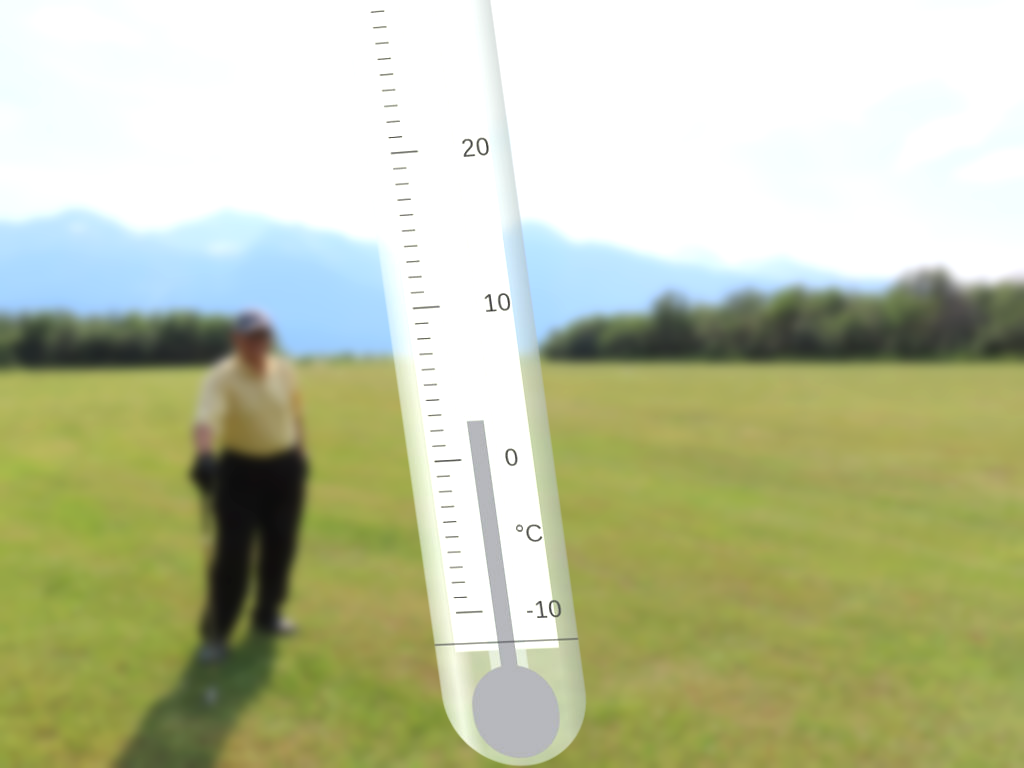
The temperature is 2.5 (°C)
